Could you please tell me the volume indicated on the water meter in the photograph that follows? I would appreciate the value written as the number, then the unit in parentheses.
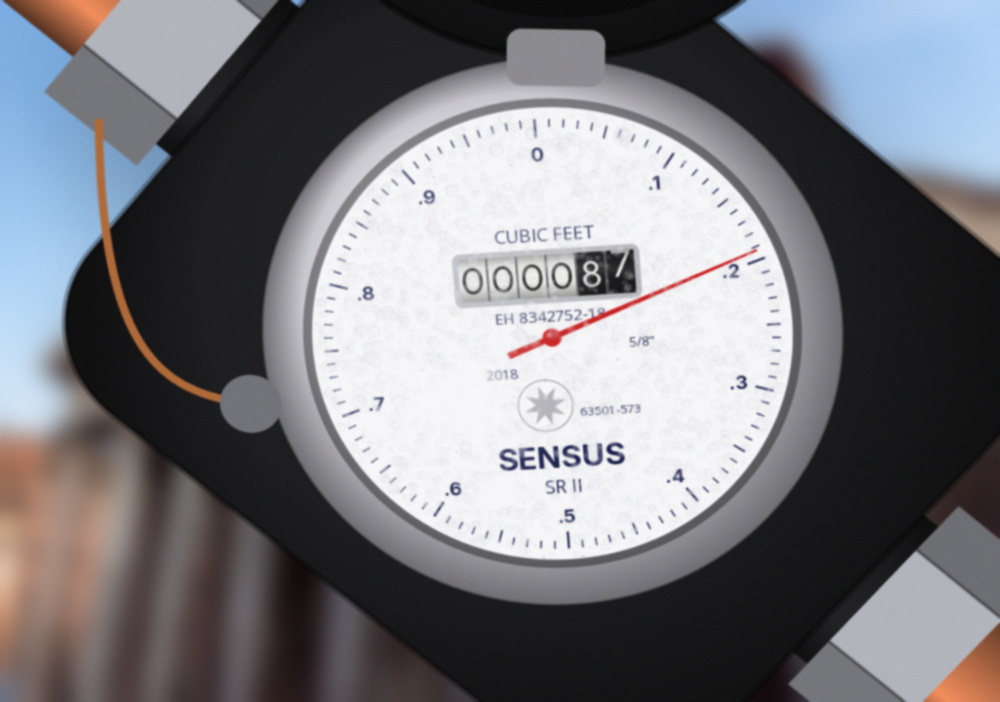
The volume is 87.19 (ft³)
